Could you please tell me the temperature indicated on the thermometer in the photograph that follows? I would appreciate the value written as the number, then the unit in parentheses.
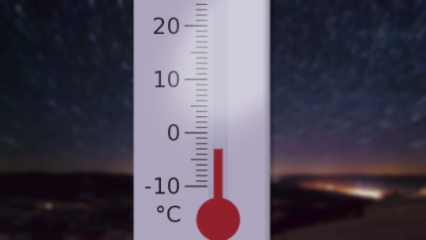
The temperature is -3 (°C)
